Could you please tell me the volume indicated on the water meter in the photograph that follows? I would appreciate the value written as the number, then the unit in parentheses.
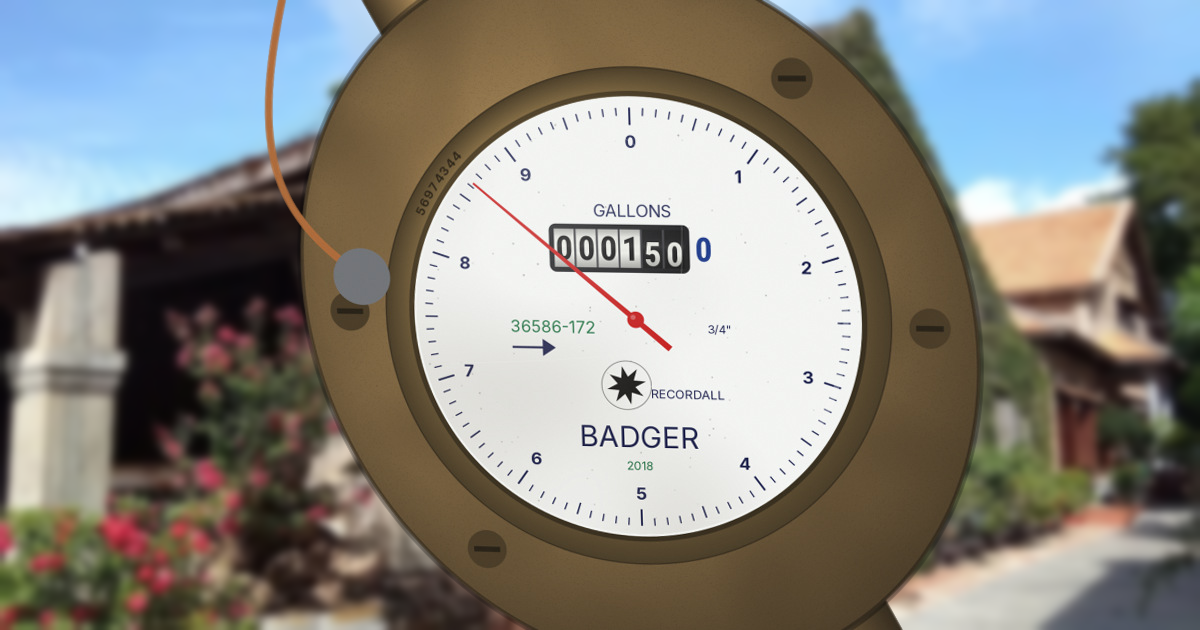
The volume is 1498.6 (gal)
